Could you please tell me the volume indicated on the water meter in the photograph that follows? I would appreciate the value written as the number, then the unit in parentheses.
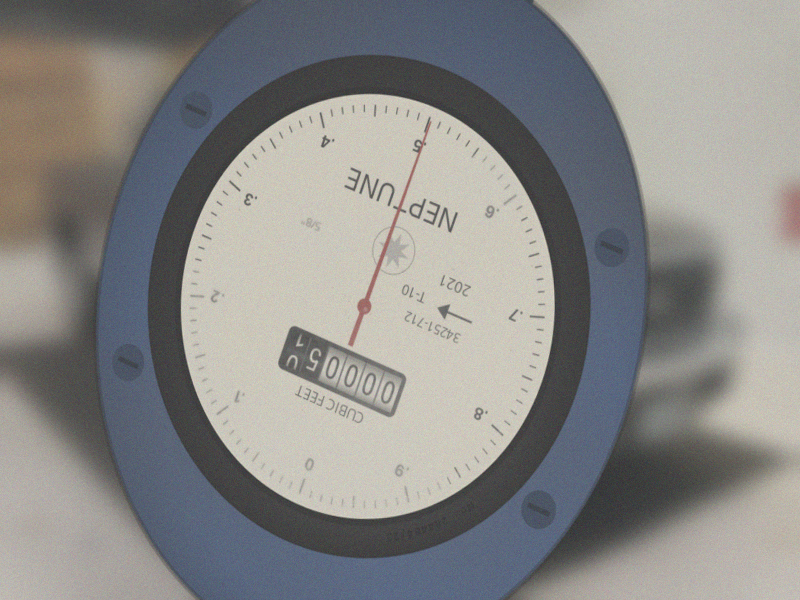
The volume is 50.50 (ft³)
